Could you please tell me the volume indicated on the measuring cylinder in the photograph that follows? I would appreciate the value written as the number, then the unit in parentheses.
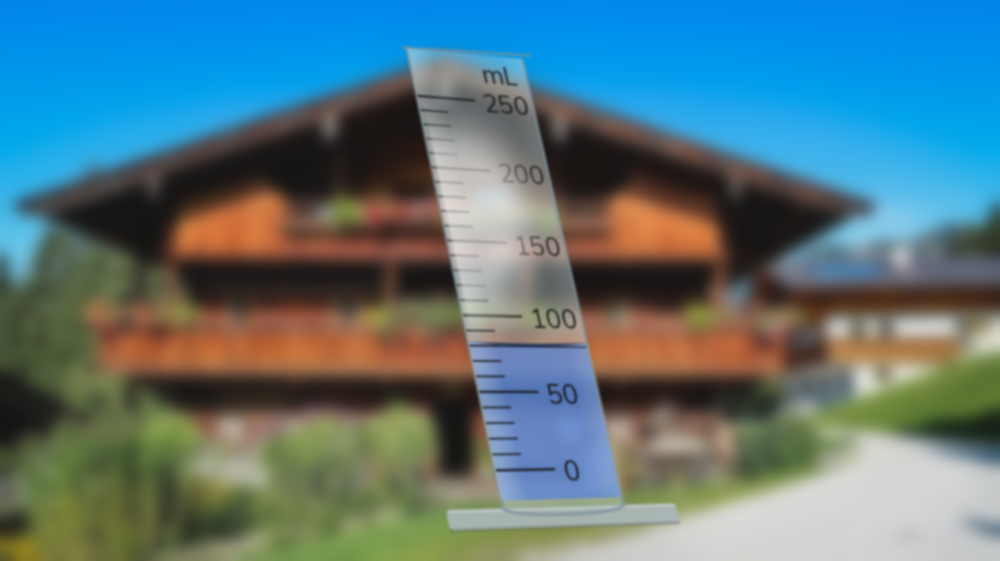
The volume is 80 (mL)
